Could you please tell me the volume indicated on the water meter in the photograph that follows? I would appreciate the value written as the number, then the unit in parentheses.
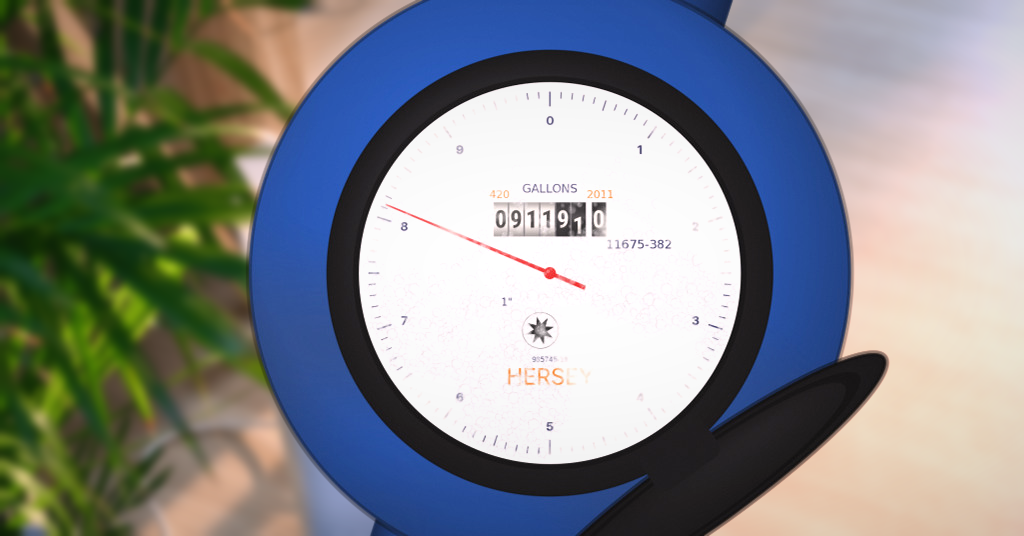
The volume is 911908.1 (gal)
